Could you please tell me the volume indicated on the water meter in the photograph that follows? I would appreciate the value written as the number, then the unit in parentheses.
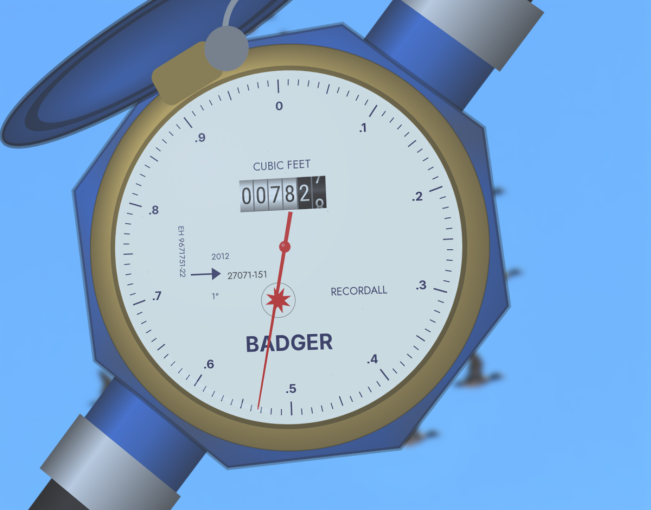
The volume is 7827.53 (ft³)
